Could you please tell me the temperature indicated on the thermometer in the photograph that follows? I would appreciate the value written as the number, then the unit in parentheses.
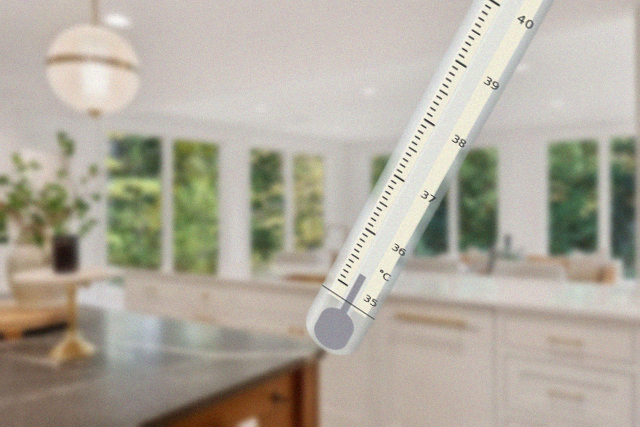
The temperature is 35.3 (°C)
